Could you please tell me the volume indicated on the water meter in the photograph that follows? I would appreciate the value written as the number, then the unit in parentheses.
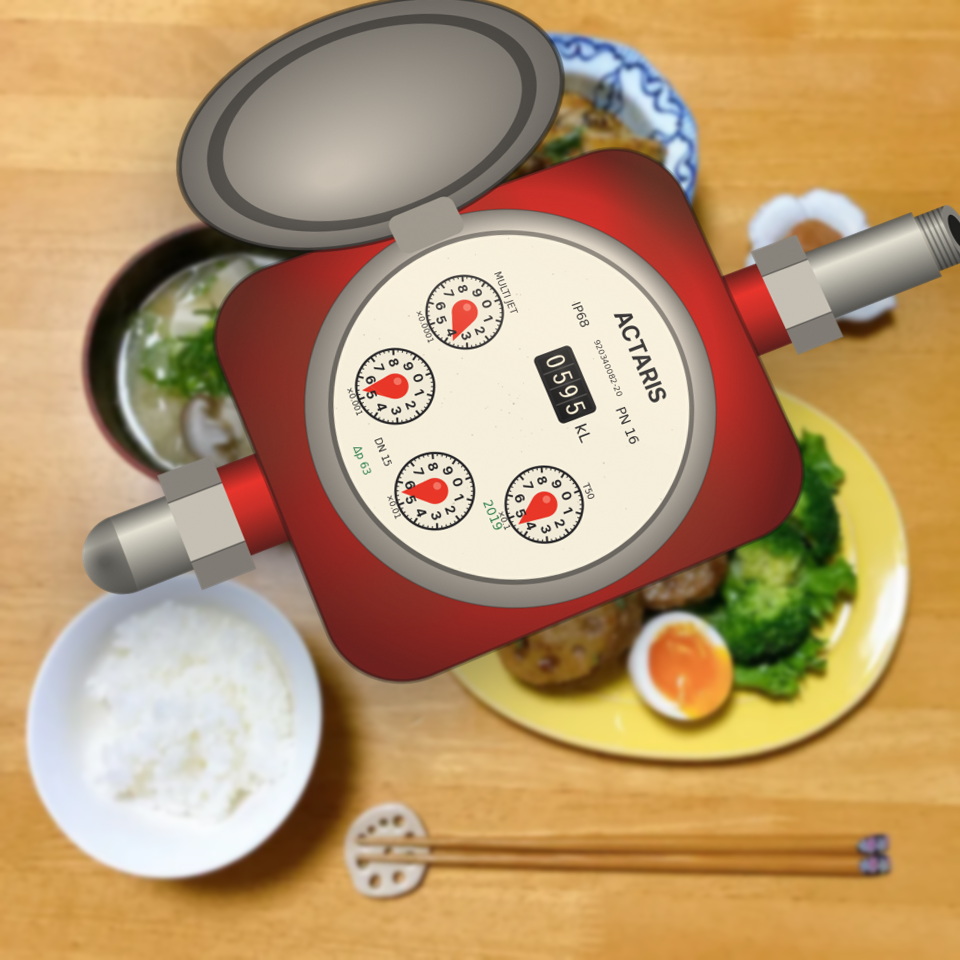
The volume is 595.4553 (kL)
